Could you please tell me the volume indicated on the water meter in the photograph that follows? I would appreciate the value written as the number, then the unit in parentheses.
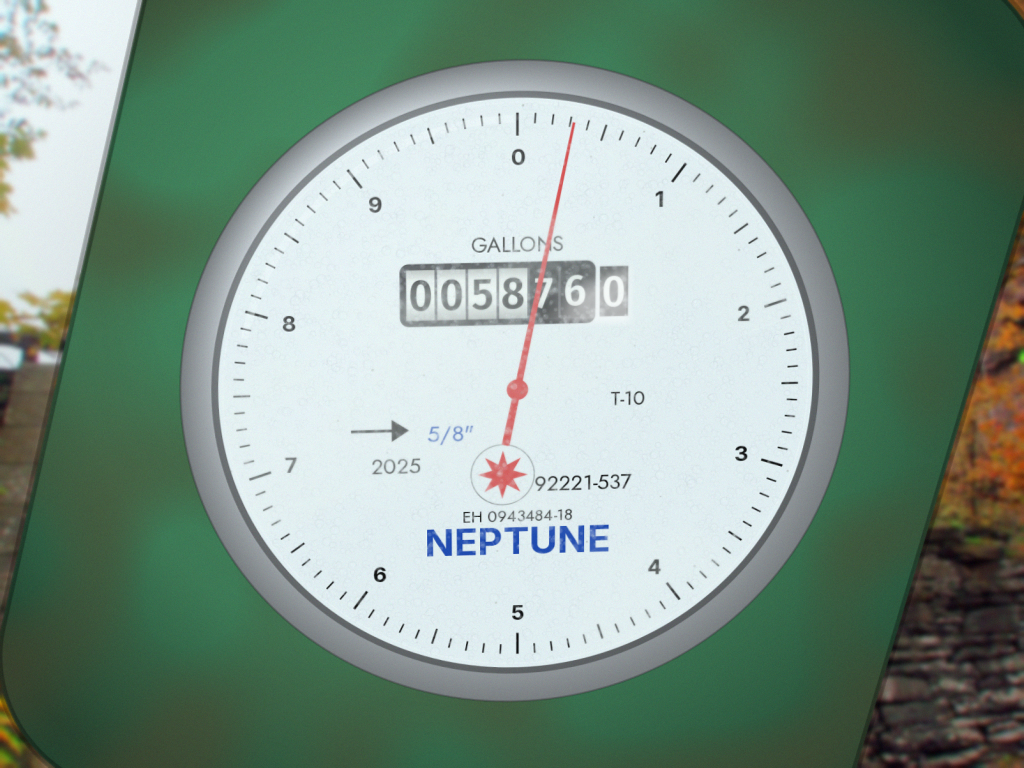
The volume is 58760.3 (gal)
